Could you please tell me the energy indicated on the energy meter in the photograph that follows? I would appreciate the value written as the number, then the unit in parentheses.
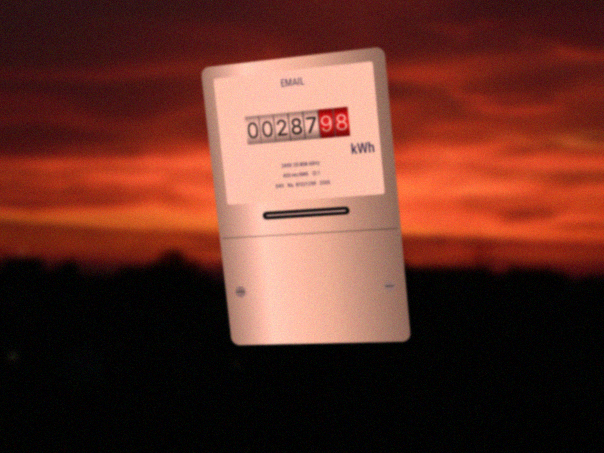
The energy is 287.98 (kWh)
